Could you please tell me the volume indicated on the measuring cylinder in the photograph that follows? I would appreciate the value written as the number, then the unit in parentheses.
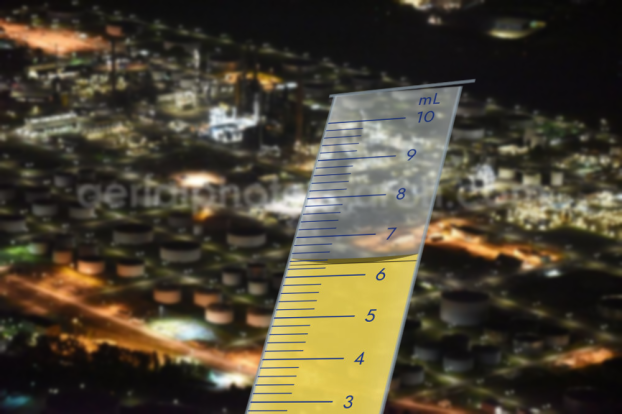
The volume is 6.3 (mL)
